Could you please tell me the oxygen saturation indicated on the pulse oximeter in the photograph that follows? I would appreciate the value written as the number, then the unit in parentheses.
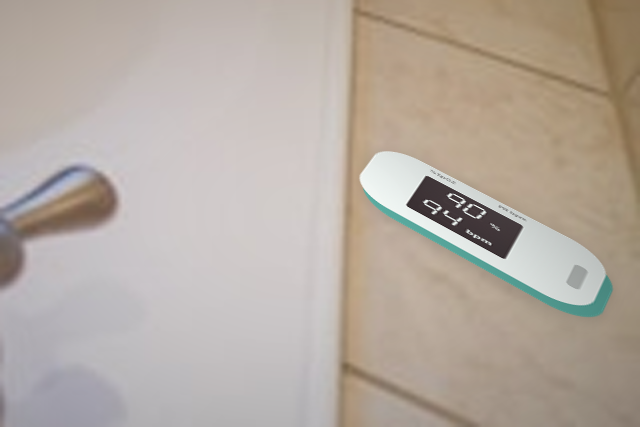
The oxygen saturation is 90 (%)
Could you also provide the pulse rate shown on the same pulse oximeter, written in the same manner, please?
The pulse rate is 94 (bpm)
